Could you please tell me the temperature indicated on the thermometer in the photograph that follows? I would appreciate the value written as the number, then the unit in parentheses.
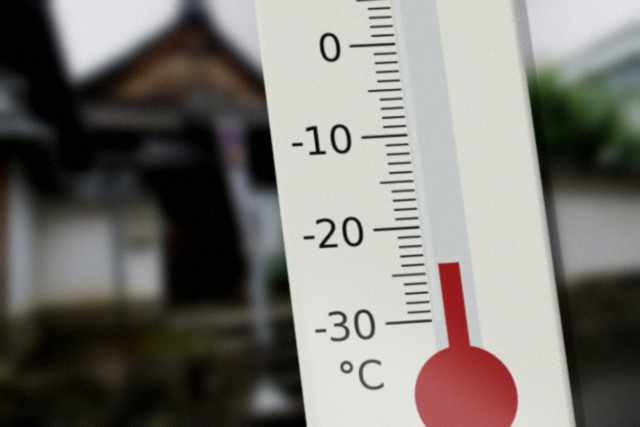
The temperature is -24 (°C)
